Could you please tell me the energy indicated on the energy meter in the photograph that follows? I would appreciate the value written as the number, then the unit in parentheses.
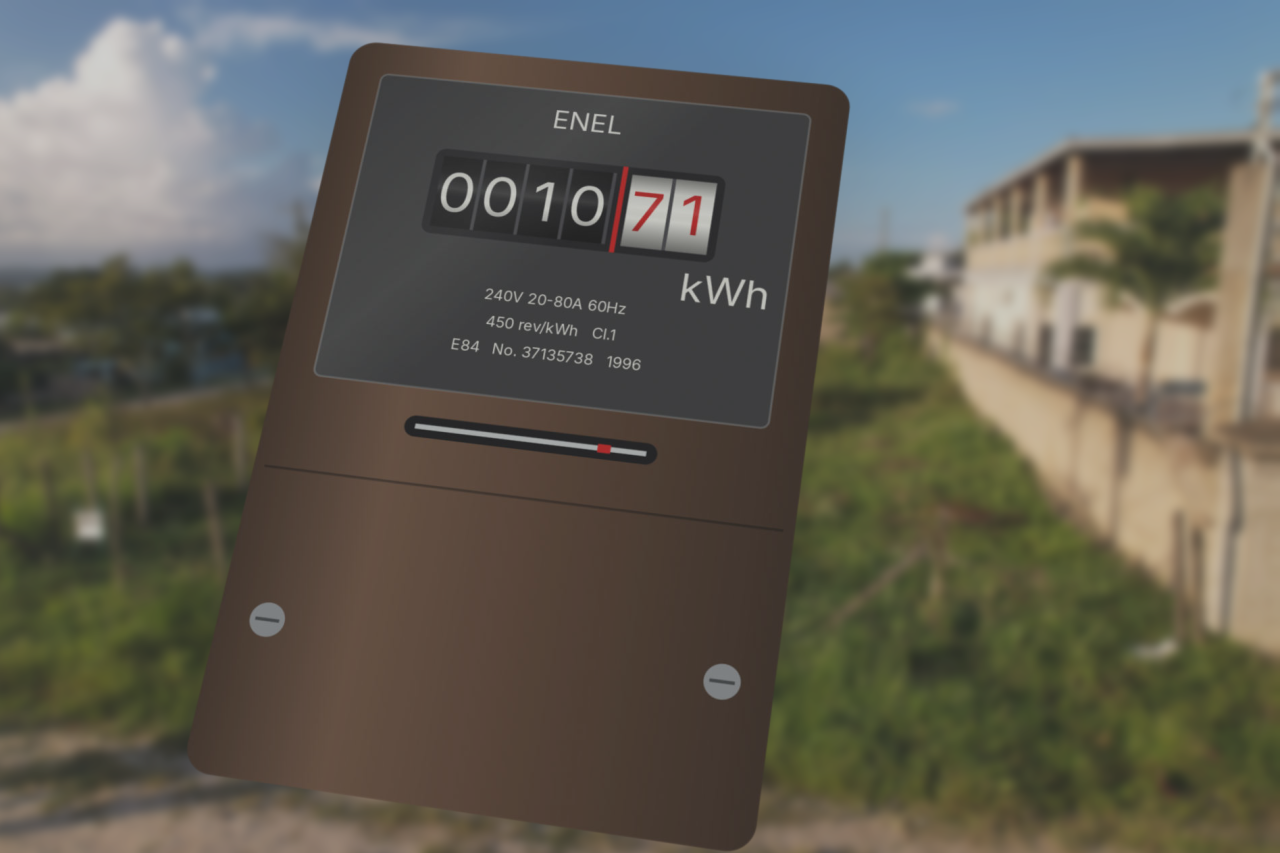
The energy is 10.71 (kWh)
